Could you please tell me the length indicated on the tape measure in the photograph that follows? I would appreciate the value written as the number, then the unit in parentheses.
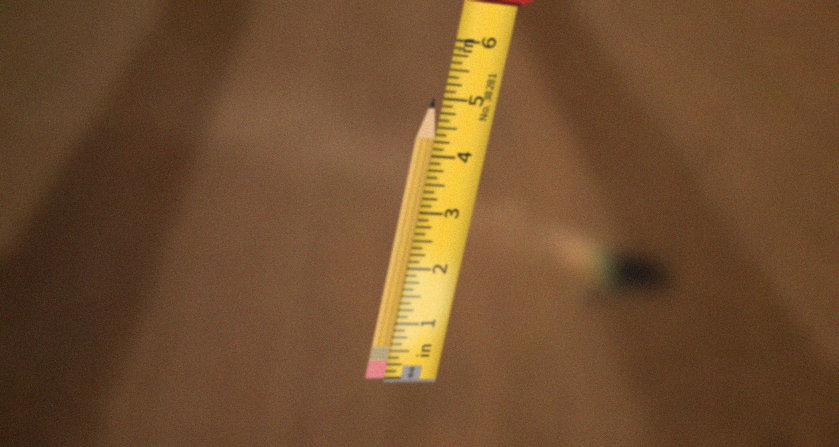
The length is 5 (in)
